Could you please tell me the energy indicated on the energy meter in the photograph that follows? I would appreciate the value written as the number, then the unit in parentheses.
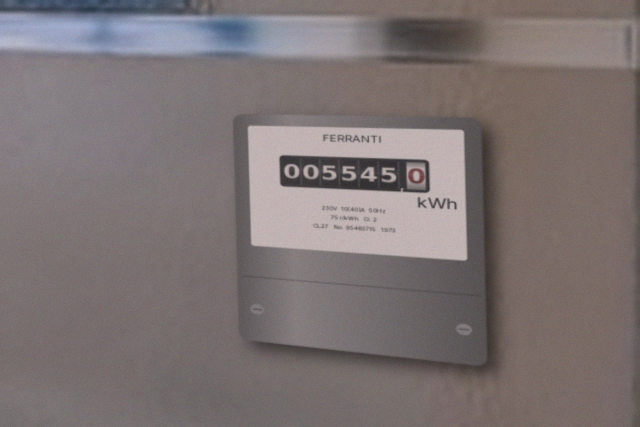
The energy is 5545.0 (kWh)
